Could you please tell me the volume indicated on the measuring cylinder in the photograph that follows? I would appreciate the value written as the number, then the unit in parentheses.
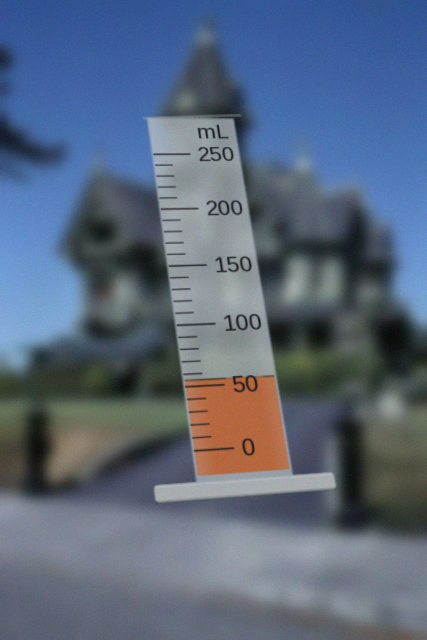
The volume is 55 (mL)
